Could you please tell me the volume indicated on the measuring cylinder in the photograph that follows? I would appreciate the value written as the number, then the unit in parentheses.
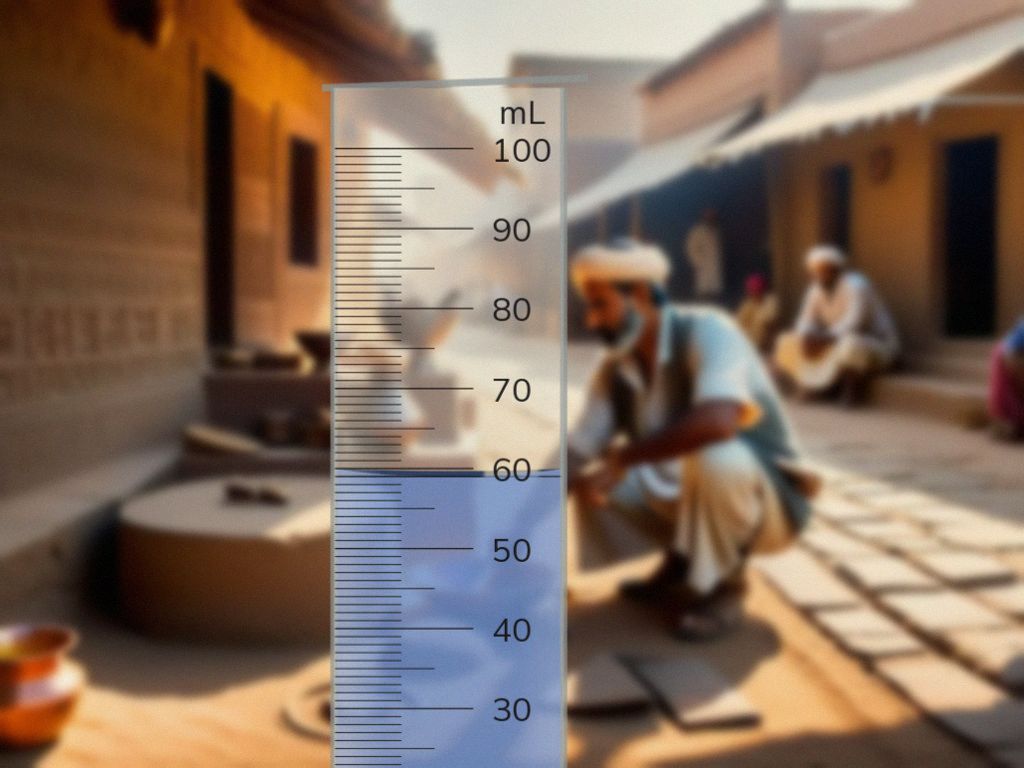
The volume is 59 (mL)
